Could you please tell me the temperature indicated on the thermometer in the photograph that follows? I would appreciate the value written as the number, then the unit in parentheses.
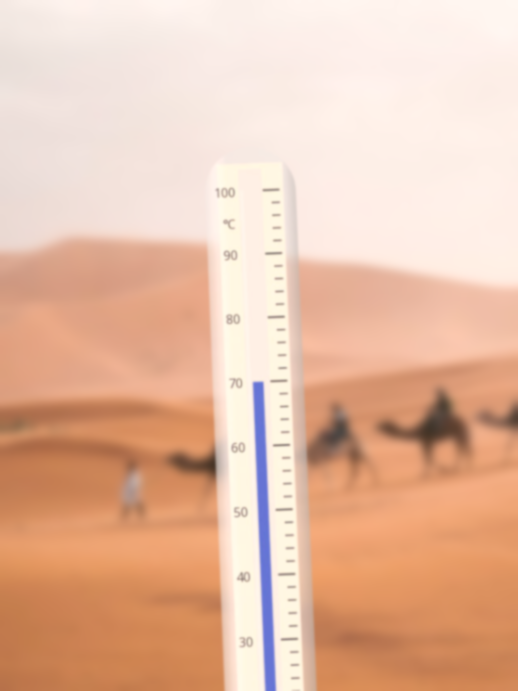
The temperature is 70 (°C)
